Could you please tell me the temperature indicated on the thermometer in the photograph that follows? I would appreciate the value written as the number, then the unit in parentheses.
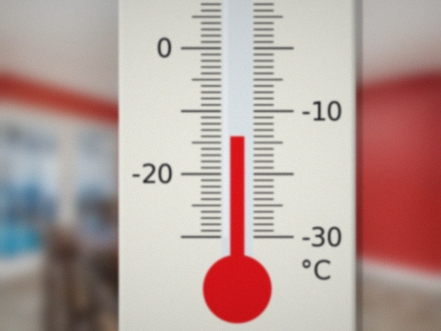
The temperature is -14 (°C)
